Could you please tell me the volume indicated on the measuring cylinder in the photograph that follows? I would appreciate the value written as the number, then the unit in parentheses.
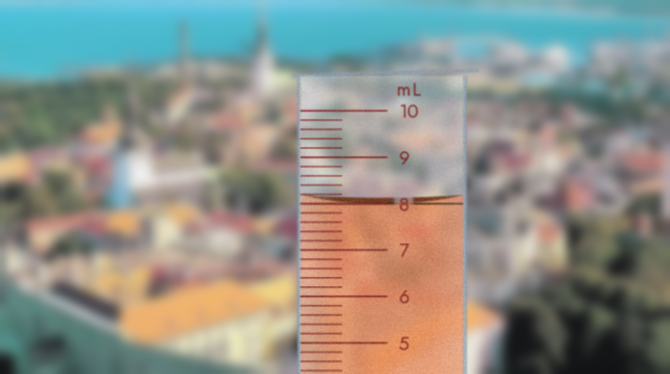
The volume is 8 (mL)
